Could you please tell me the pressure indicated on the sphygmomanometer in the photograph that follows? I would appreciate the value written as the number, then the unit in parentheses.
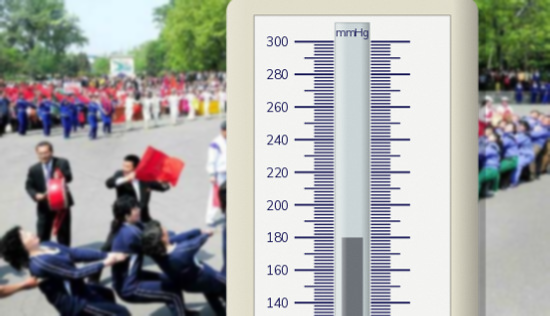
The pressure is 180 (mmHg)
